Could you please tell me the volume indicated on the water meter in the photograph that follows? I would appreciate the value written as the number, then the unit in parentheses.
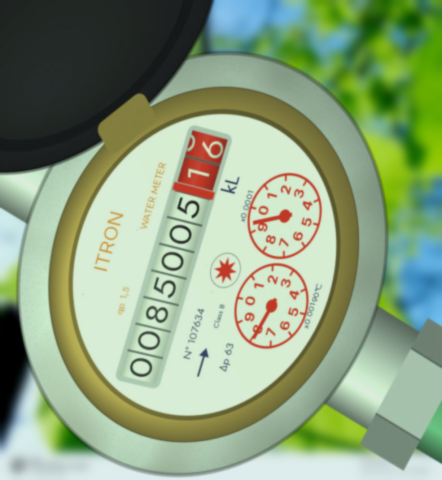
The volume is 85005.1579 (kL)
